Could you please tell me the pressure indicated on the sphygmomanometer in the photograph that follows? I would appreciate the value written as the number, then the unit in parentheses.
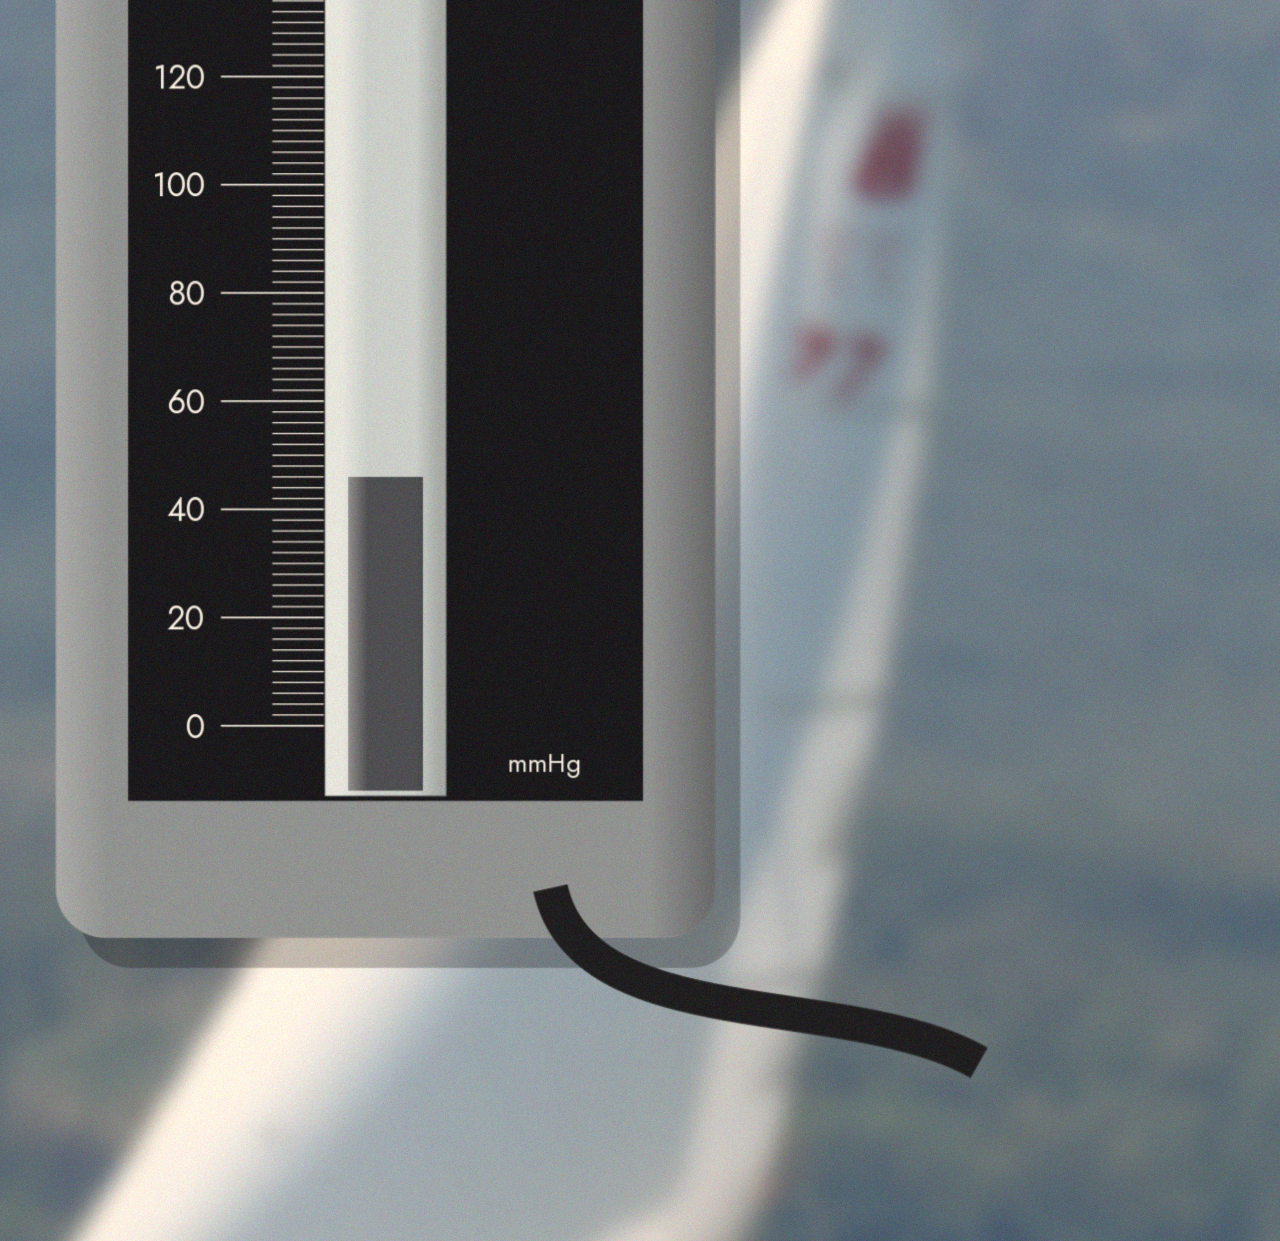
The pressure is 46 (mmHg)
